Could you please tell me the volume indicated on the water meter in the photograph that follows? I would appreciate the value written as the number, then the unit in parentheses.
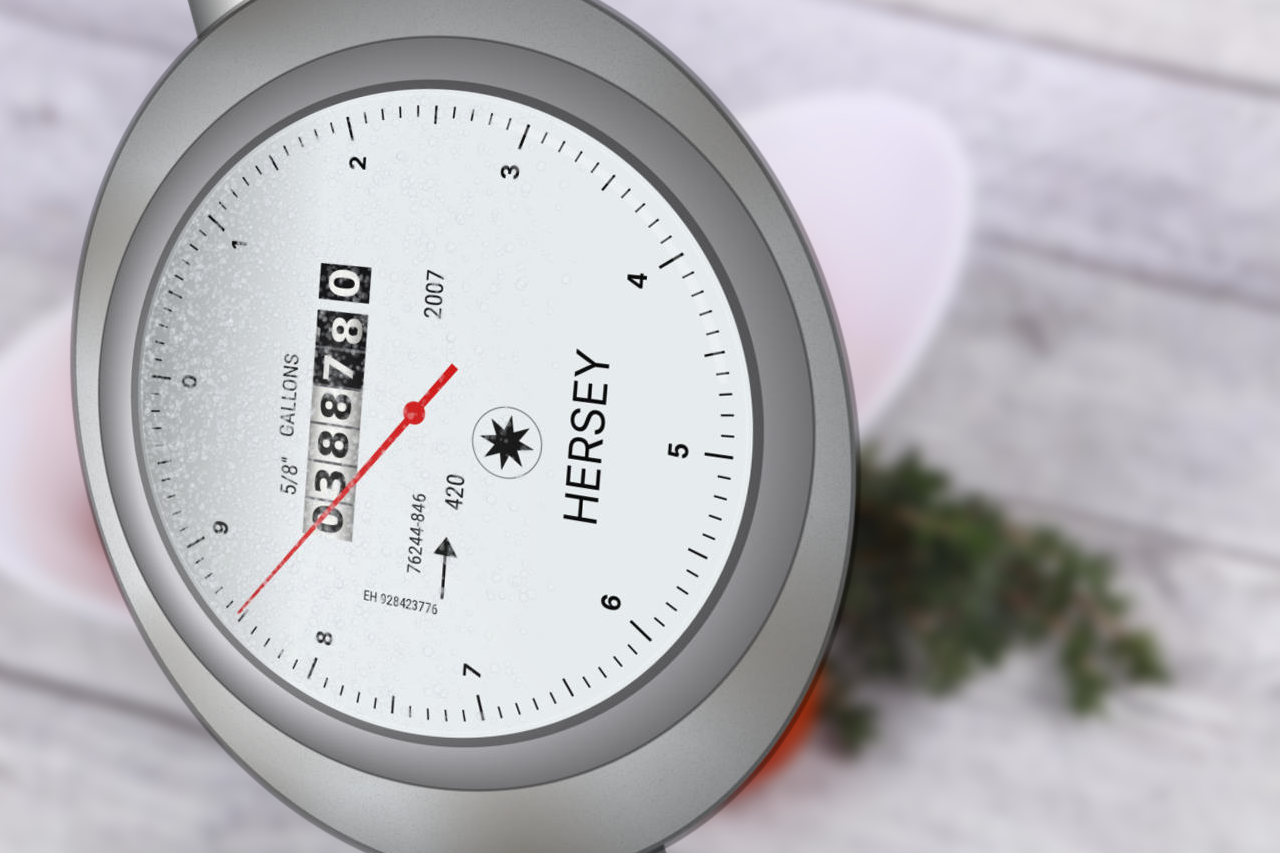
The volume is 388778.5 (gal)
